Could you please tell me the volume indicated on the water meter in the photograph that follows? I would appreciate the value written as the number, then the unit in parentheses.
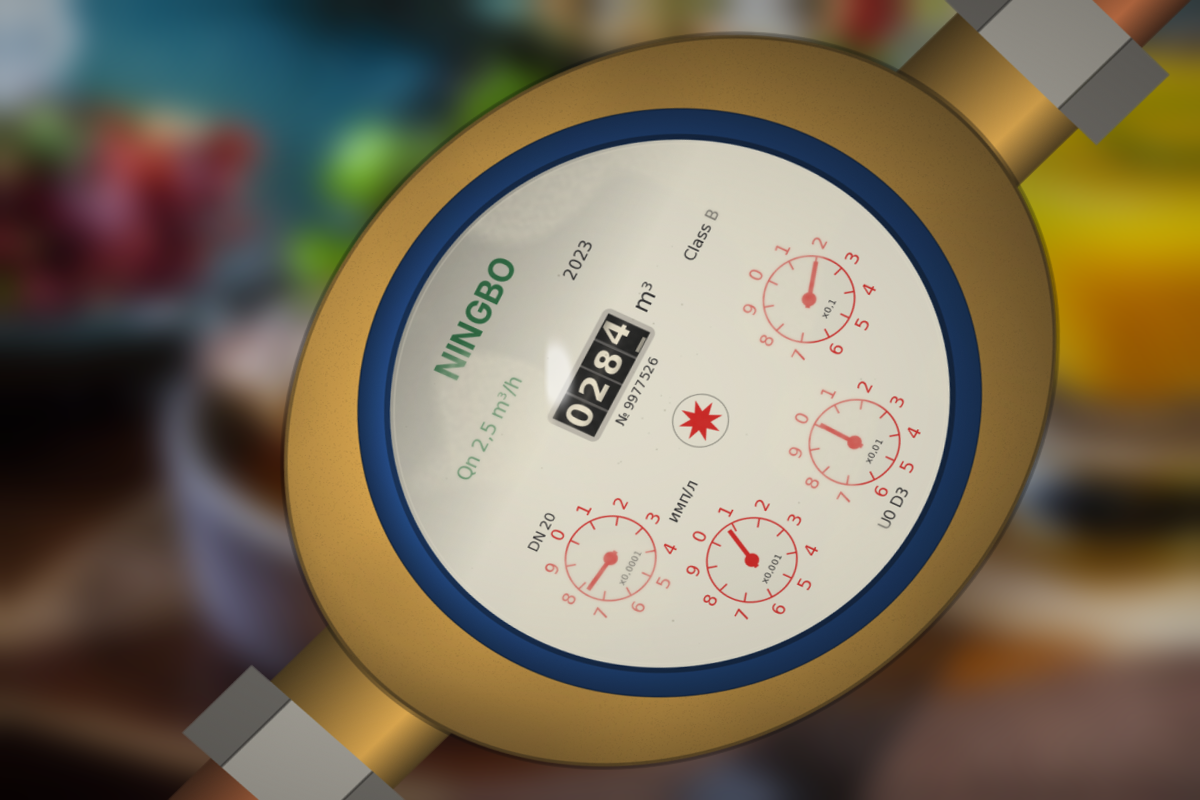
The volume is 284.2007 (m³)
